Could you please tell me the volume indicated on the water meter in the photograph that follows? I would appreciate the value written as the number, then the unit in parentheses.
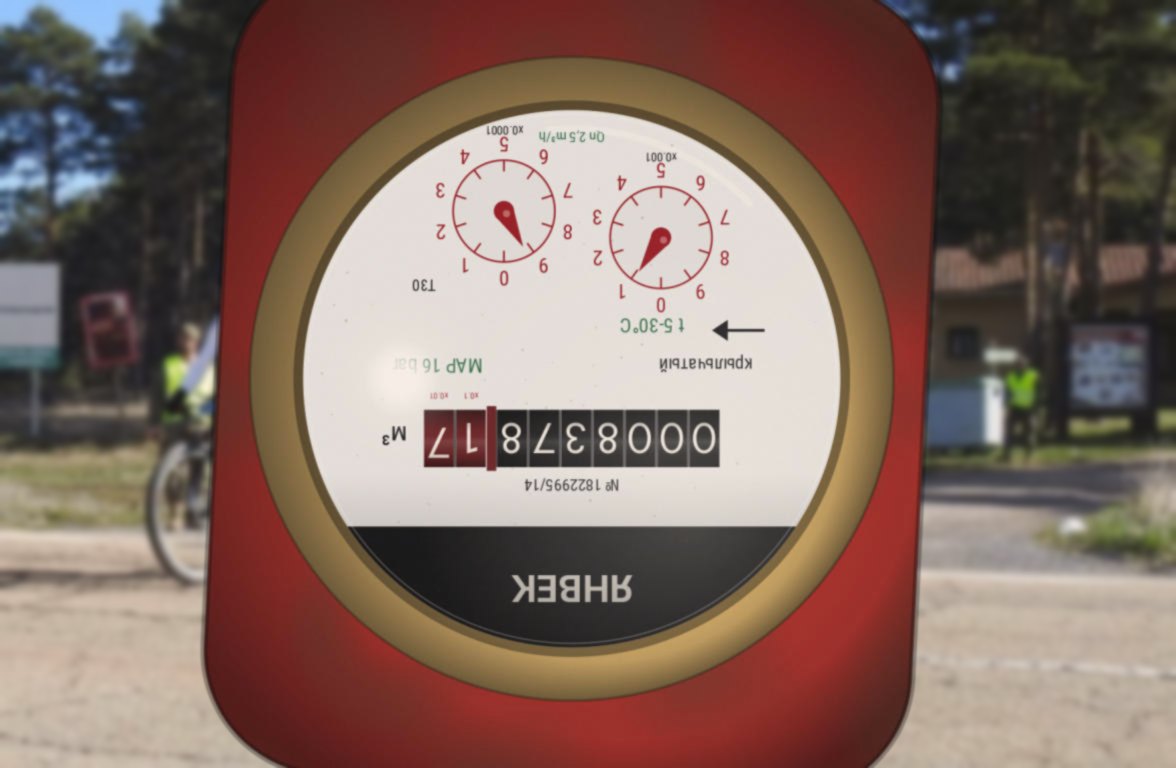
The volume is 8378.1709 (m³)
